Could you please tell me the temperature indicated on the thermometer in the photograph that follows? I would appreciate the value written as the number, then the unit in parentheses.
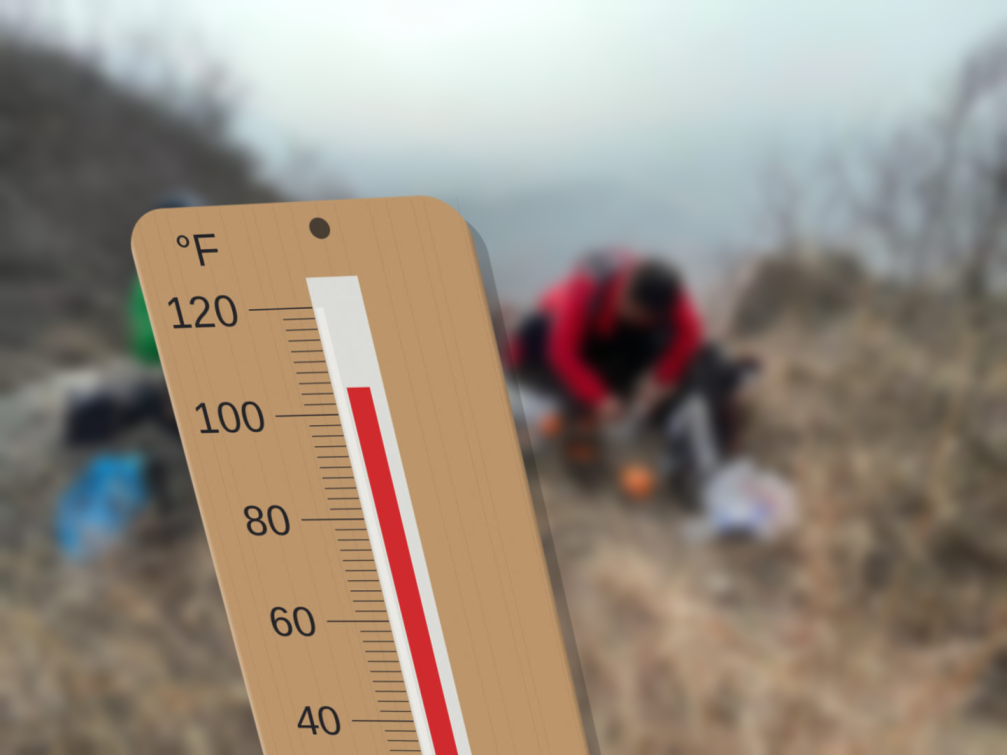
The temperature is 105 (°F)
